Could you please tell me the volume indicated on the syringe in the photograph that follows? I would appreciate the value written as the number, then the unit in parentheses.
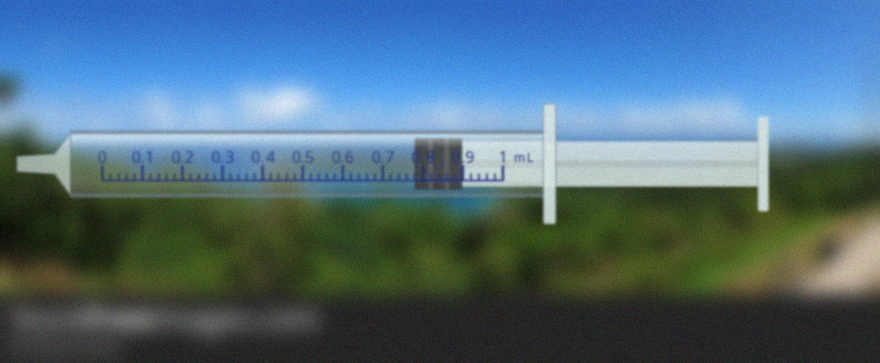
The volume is 0.78 (mL)
